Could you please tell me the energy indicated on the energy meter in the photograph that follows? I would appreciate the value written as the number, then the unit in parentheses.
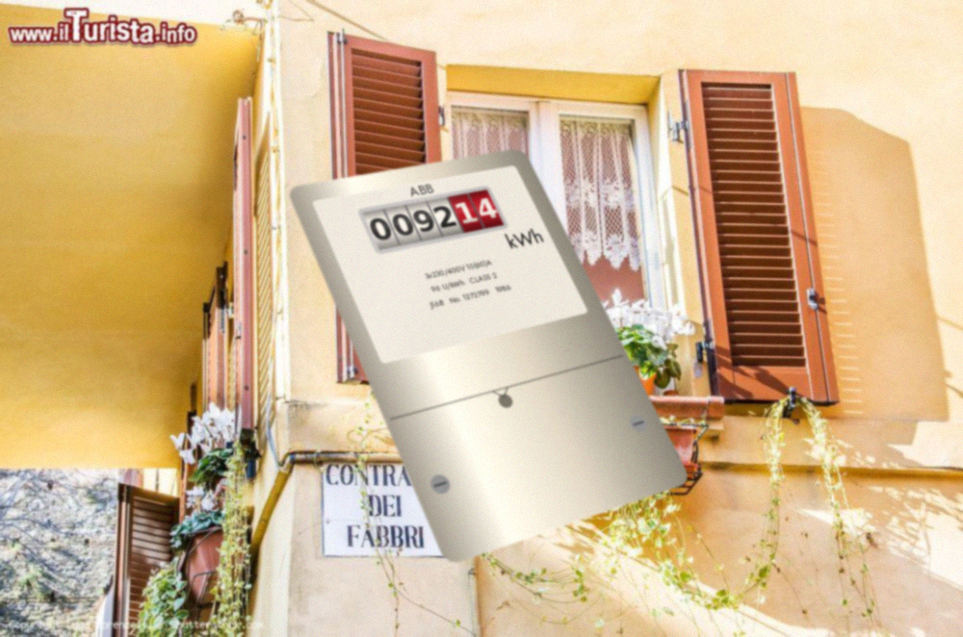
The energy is 92.14 (kWh)
